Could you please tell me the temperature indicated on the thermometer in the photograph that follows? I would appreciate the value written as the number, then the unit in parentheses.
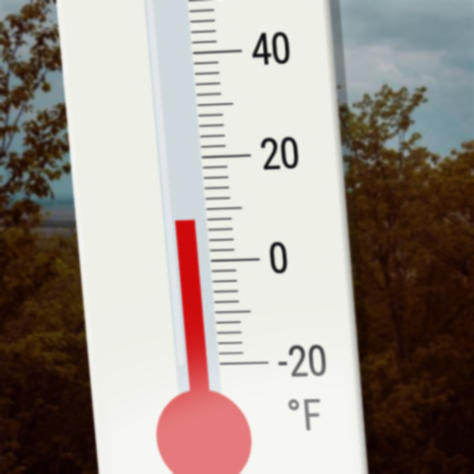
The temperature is 8 (°F)
